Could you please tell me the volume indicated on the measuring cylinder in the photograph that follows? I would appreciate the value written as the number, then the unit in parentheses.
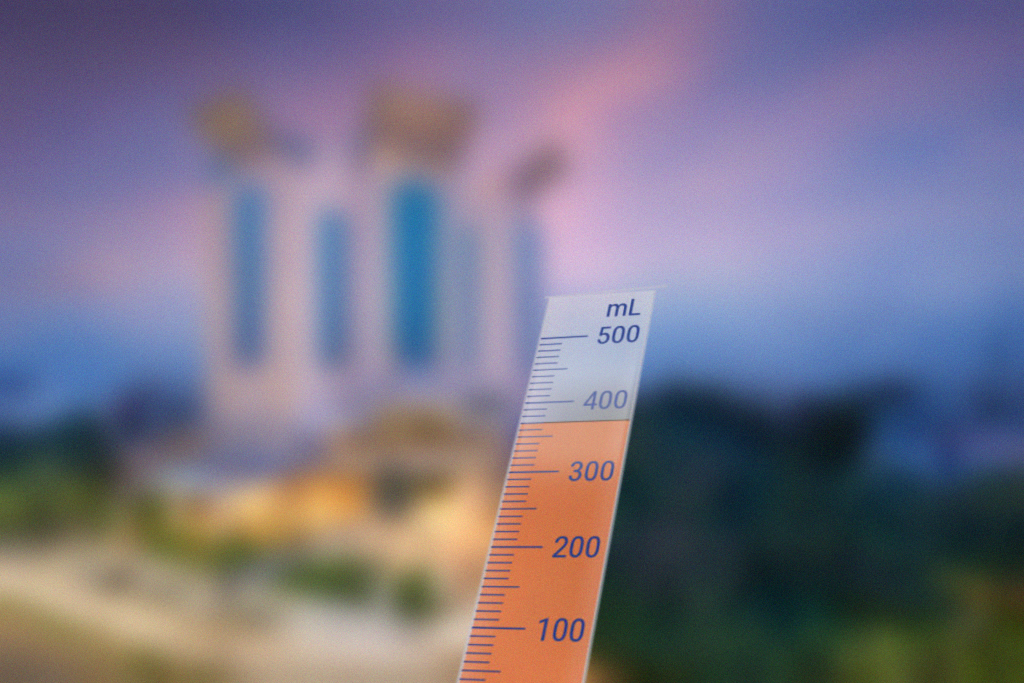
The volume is 370 (mL)
